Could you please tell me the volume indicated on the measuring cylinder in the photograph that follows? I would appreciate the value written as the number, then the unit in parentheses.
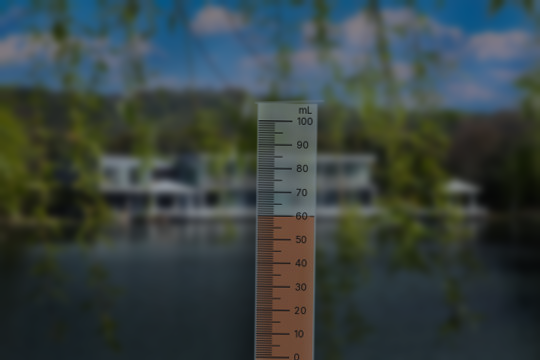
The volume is 60 (mL)
